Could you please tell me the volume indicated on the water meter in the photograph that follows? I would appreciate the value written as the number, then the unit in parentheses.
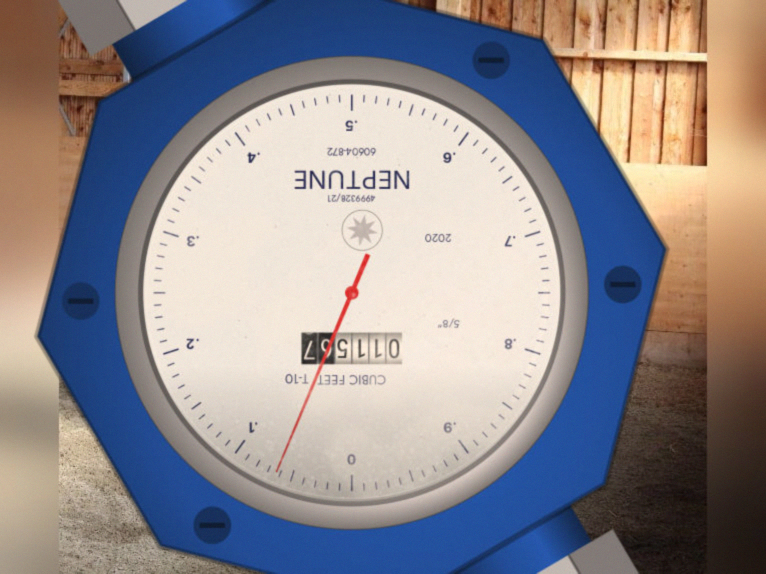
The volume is 11567.06 (ft³)
